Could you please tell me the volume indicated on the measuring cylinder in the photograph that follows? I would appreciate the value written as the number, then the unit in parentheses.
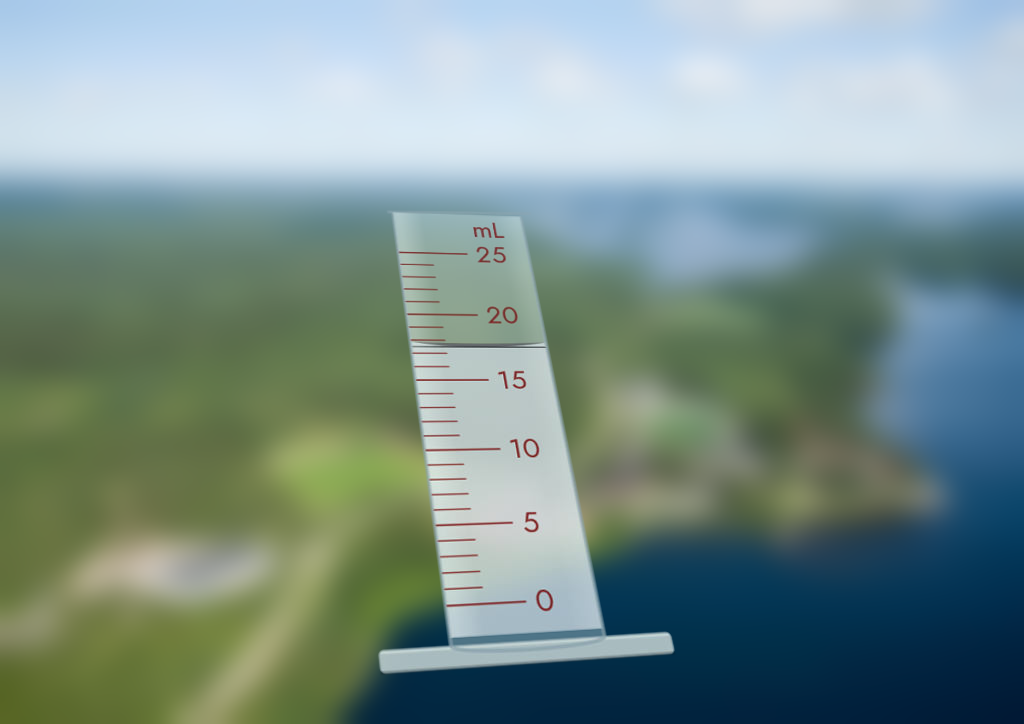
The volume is 17.5 (mL)
